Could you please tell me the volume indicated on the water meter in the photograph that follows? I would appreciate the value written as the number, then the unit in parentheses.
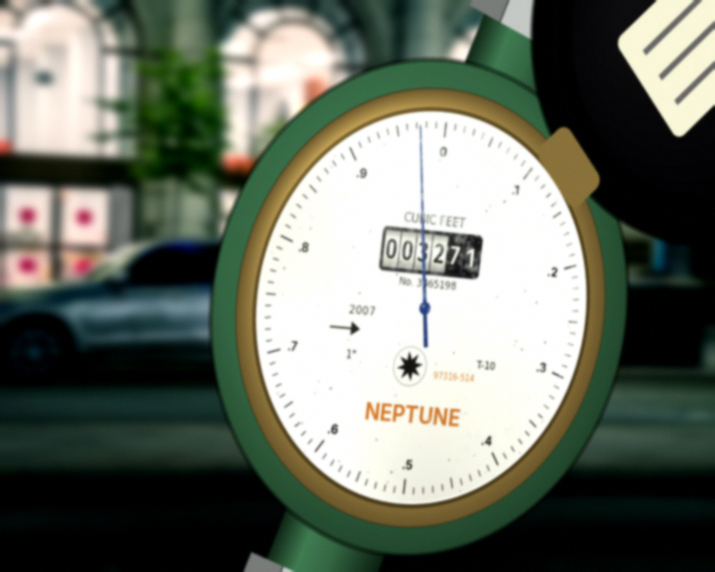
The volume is 3270.97 (ft³)
